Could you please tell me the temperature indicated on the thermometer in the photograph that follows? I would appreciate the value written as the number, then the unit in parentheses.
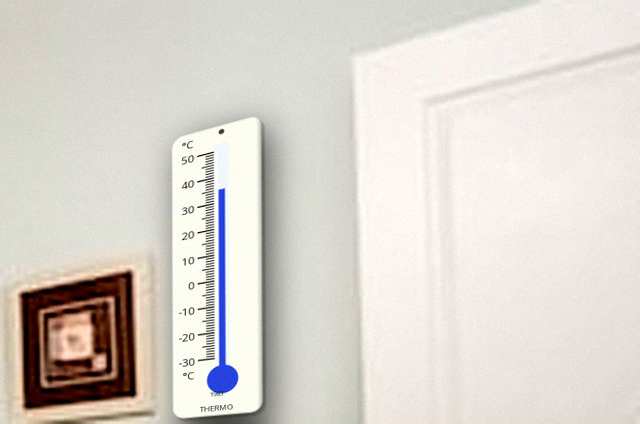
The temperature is 35 (°C)
